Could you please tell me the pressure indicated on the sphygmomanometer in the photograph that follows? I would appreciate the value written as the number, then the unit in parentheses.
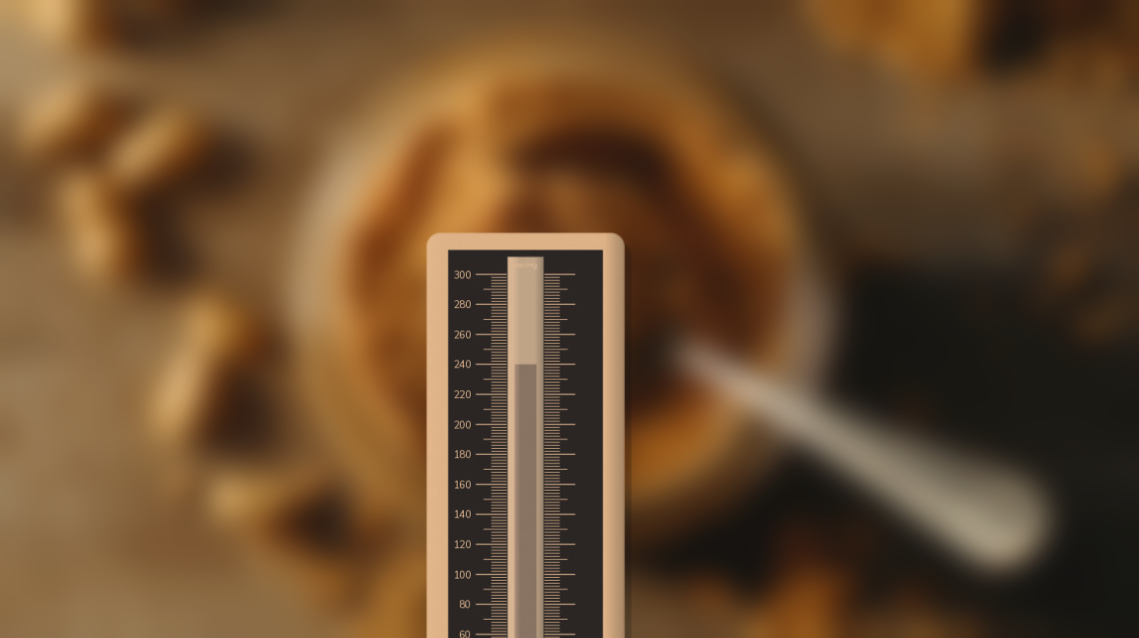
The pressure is 240 (mmHg)
